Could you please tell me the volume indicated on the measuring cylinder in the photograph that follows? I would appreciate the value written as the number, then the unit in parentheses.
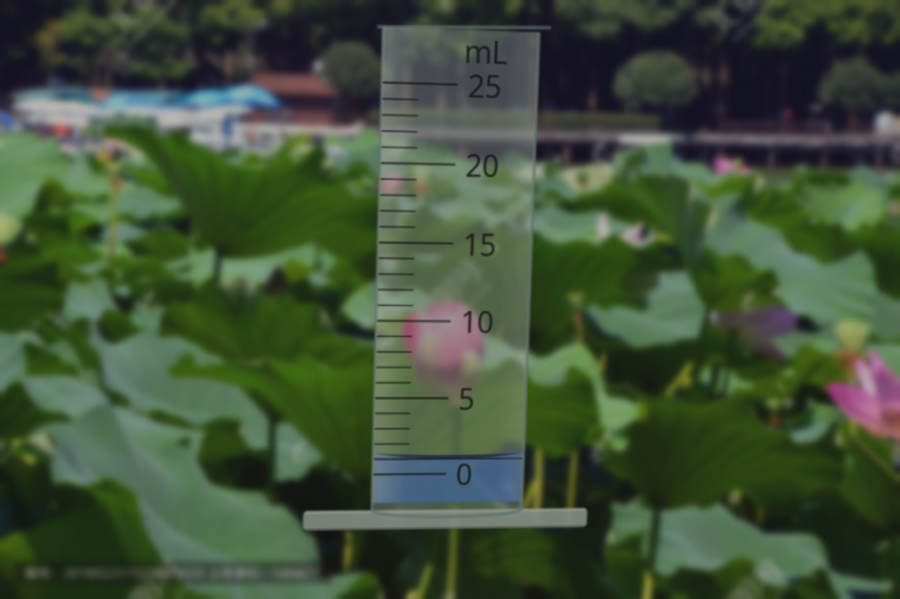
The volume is 1 (mL)
